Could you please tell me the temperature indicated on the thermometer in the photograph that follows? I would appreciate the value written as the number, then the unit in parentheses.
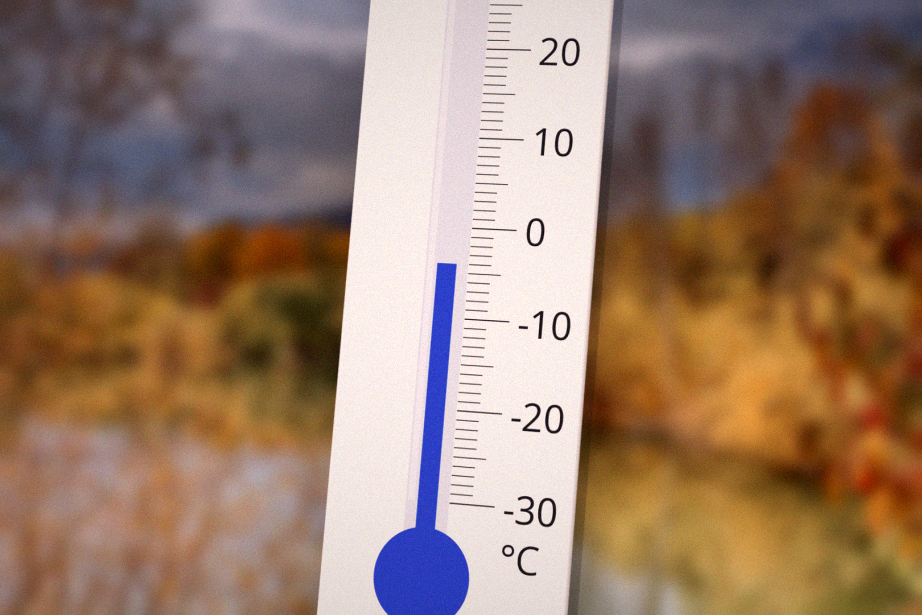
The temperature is -4 (°C)
